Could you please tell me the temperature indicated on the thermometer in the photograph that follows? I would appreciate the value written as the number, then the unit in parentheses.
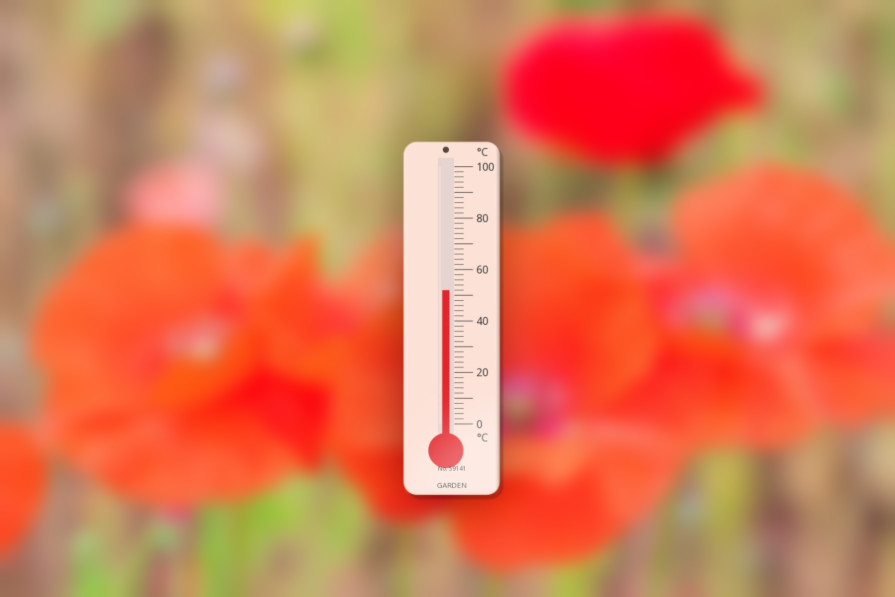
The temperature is 52 (°C)
